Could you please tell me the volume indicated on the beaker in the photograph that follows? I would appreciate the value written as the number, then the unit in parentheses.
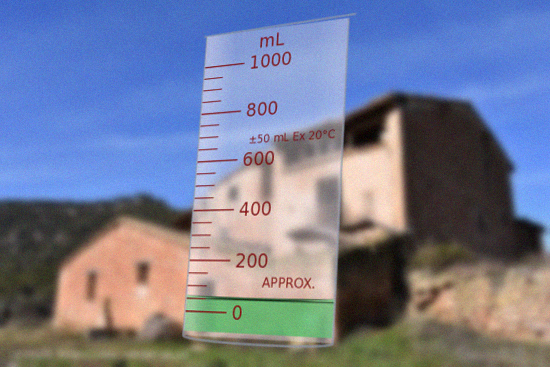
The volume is 50 (mL)
